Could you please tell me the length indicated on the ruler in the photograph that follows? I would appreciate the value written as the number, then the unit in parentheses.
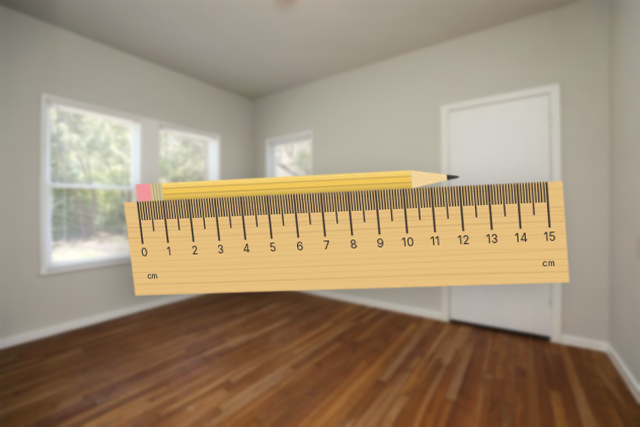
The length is 12 (cm)
